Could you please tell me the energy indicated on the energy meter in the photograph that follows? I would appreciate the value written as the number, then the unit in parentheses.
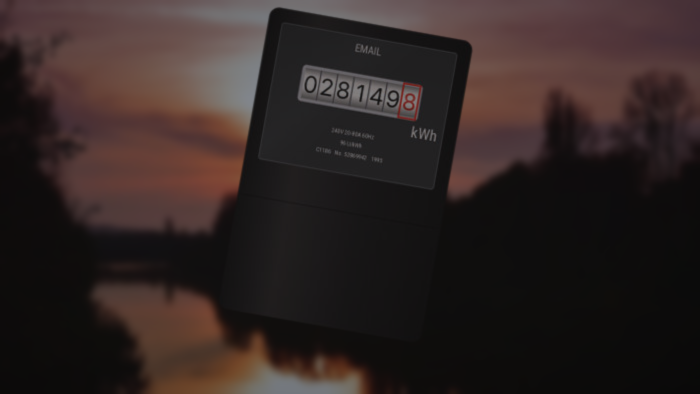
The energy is 28149.8 (kWh)
